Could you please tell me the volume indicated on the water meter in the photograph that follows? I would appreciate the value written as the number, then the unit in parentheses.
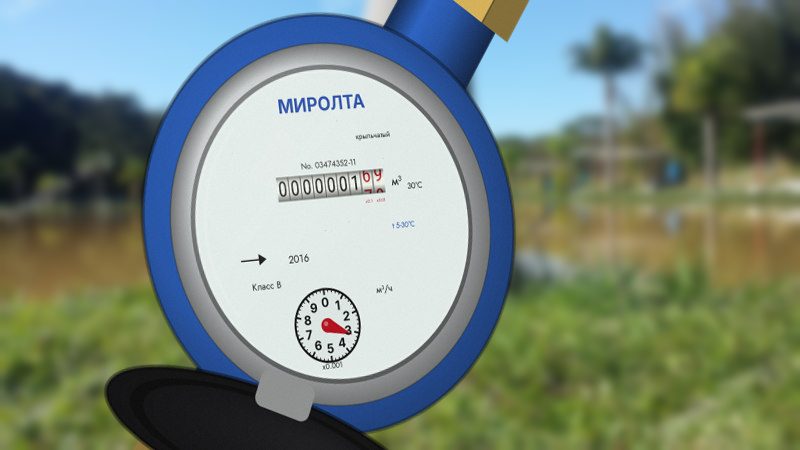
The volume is 1.693 (m³)
